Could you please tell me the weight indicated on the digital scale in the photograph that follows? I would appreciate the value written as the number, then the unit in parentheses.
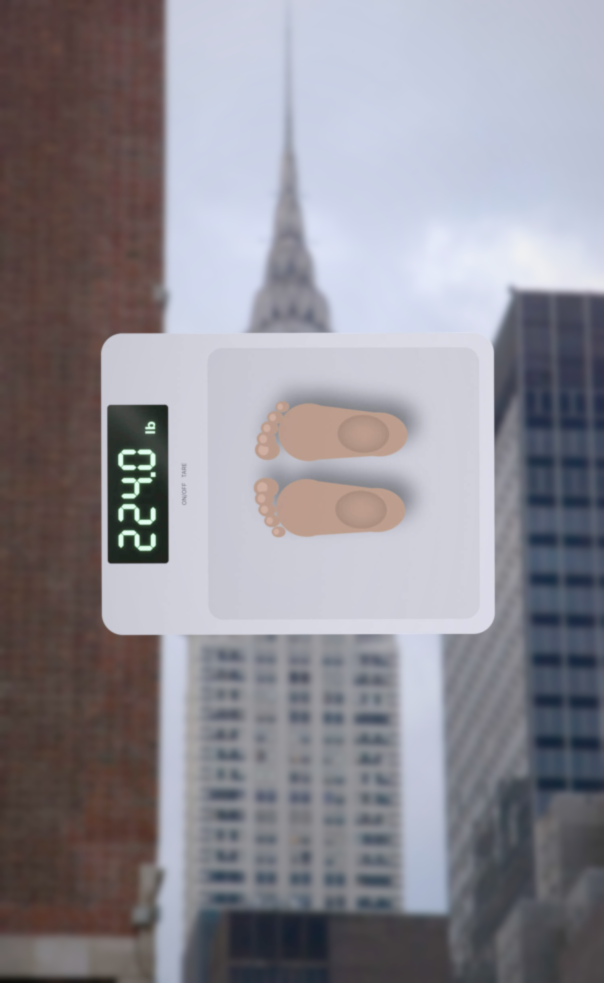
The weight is 224.0 (lb)
